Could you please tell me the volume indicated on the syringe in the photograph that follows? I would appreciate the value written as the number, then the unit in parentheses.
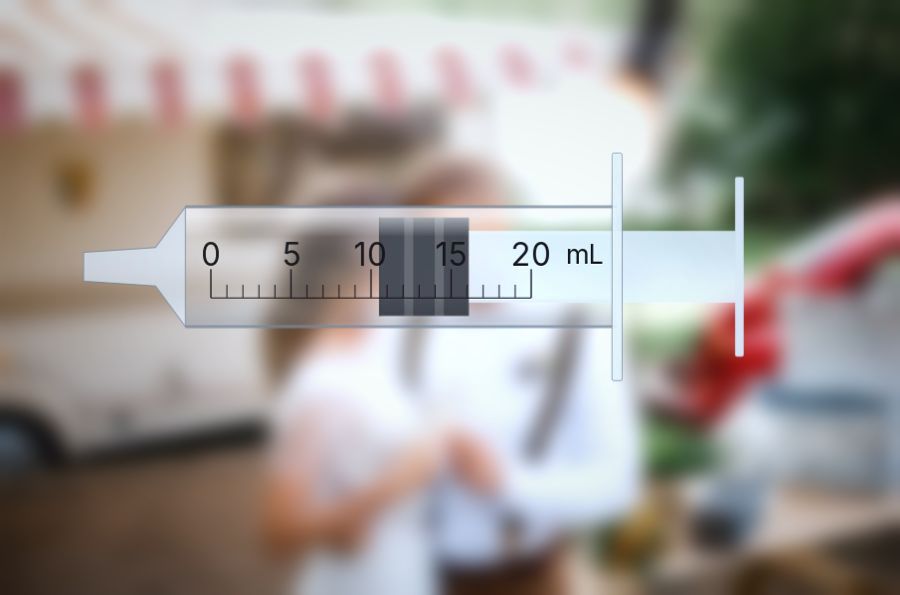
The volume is 10.5 (mL)
